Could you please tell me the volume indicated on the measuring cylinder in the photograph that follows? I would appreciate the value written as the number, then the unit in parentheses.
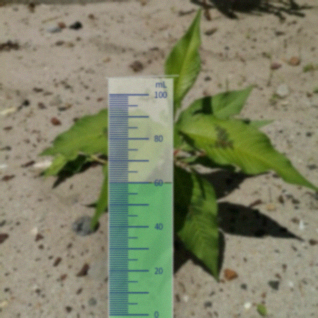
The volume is 60 (mL)
